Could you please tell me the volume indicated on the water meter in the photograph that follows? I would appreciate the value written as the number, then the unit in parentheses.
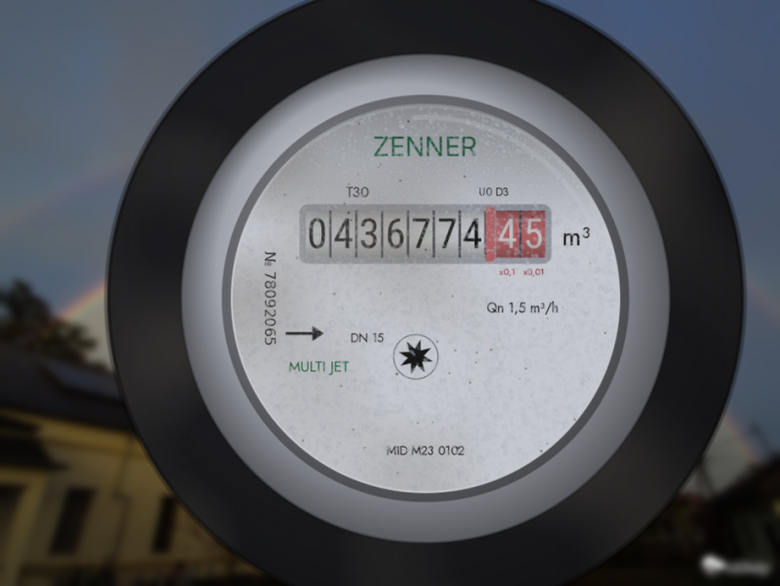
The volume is 436774.45 (m³)
